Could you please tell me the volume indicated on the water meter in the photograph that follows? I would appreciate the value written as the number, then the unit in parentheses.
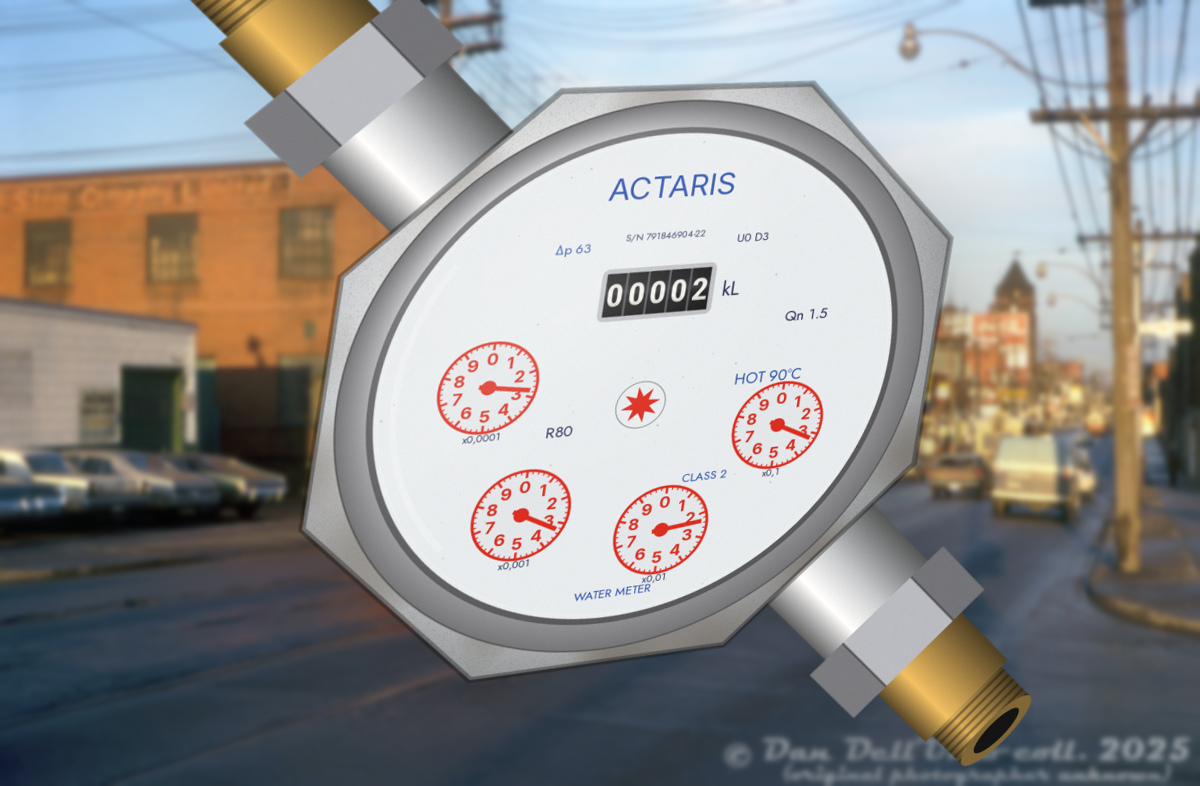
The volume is 2.3232 (kL)
